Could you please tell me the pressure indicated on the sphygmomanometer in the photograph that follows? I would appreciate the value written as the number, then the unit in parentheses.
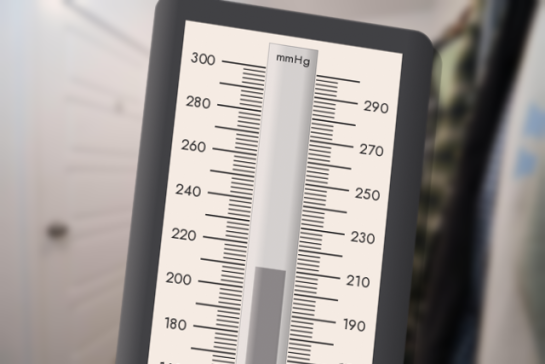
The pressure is 210 (mmHg)
